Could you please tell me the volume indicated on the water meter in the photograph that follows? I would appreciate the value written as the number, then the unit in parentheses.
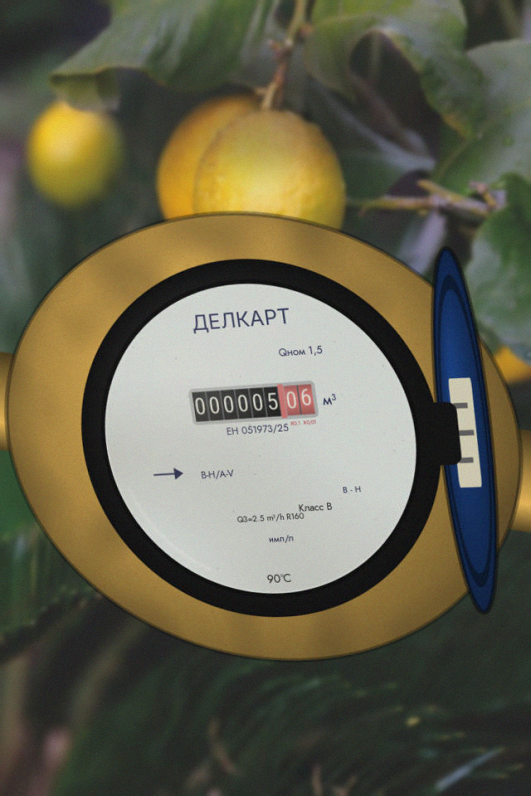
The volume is 5.06 (m³)
